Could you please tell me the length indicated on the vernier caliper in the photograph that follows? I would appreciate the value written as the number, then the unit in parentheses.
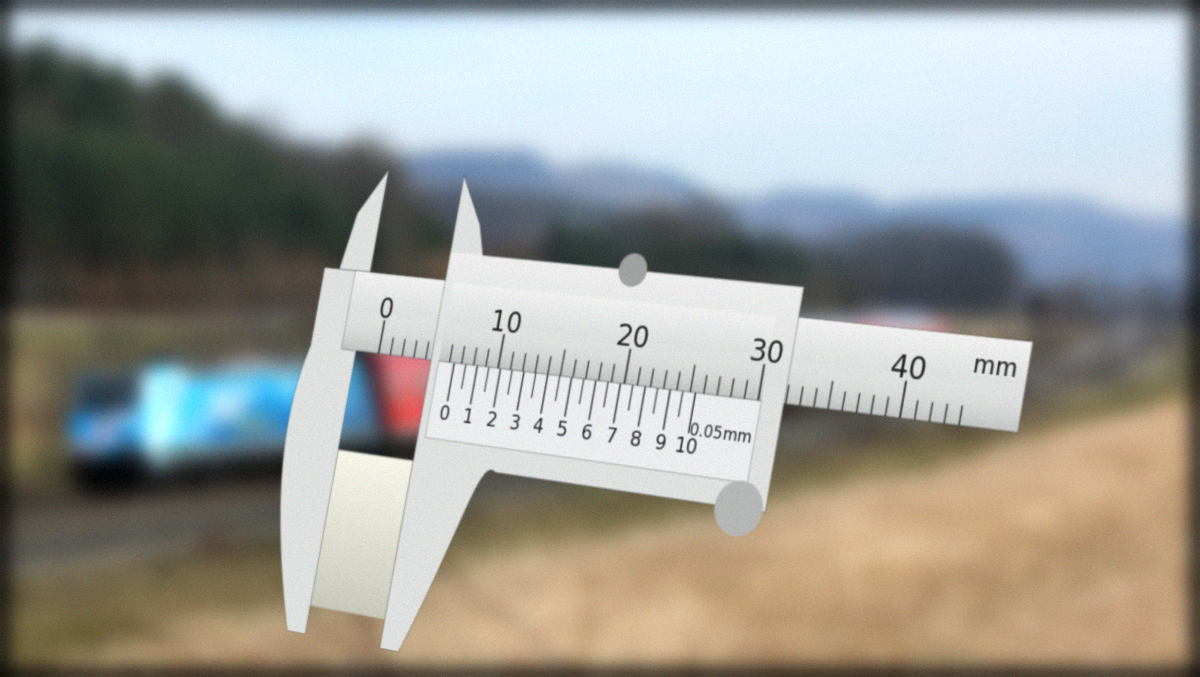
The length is 6.4 (mm)
